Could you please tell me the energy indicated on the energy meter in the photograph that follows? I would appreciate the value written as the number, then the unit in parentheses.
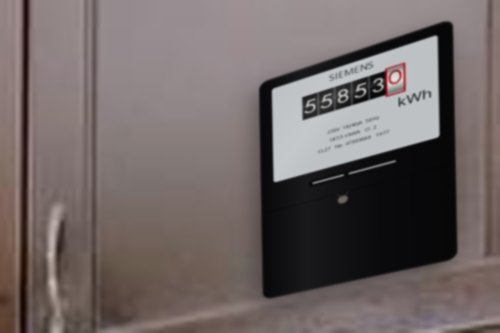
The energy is 55853.0 (kWh)
